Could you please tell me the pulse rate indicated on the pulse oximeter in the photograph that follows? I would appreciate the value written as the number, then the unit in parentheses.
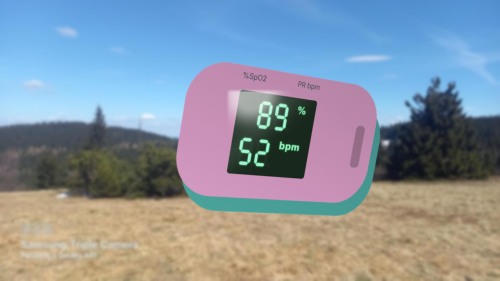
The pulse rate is 52 (bpm)
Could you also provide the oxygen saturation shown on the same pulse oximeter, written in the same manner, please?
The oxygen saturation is 89 (%)
